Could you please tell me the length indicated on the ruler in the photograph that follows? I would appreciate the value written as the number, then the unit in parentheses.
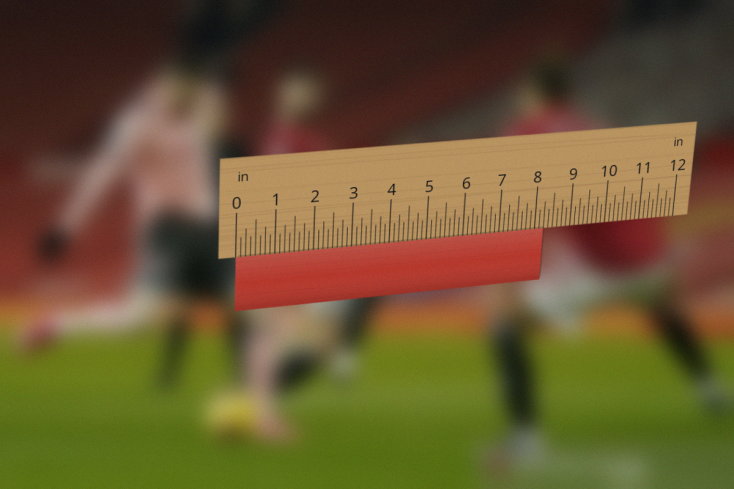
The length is 8.25 (in)
